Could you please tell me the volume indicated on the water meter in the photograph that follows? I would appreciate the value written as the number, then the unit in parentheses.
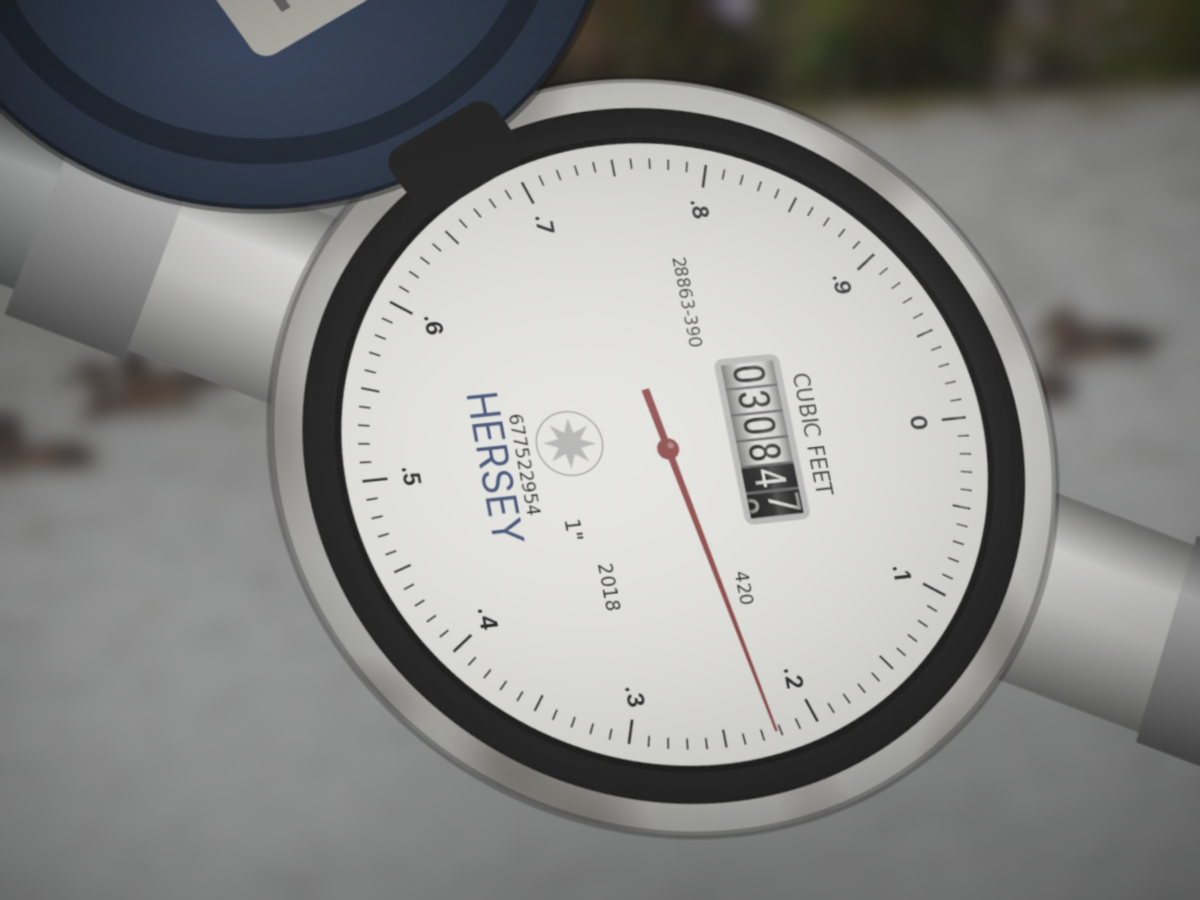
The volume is 30847.22 (ft³)
